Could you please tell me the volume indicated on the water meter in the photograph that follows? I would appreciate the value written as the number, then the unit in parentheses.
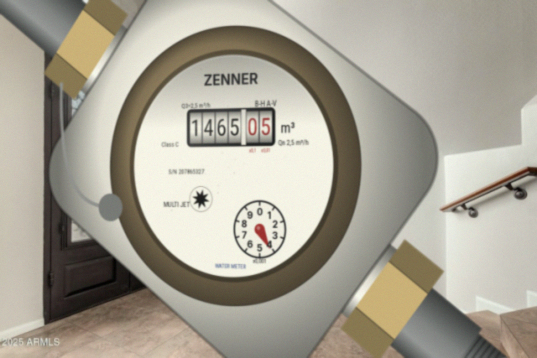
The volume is 1465.054 (m³)
